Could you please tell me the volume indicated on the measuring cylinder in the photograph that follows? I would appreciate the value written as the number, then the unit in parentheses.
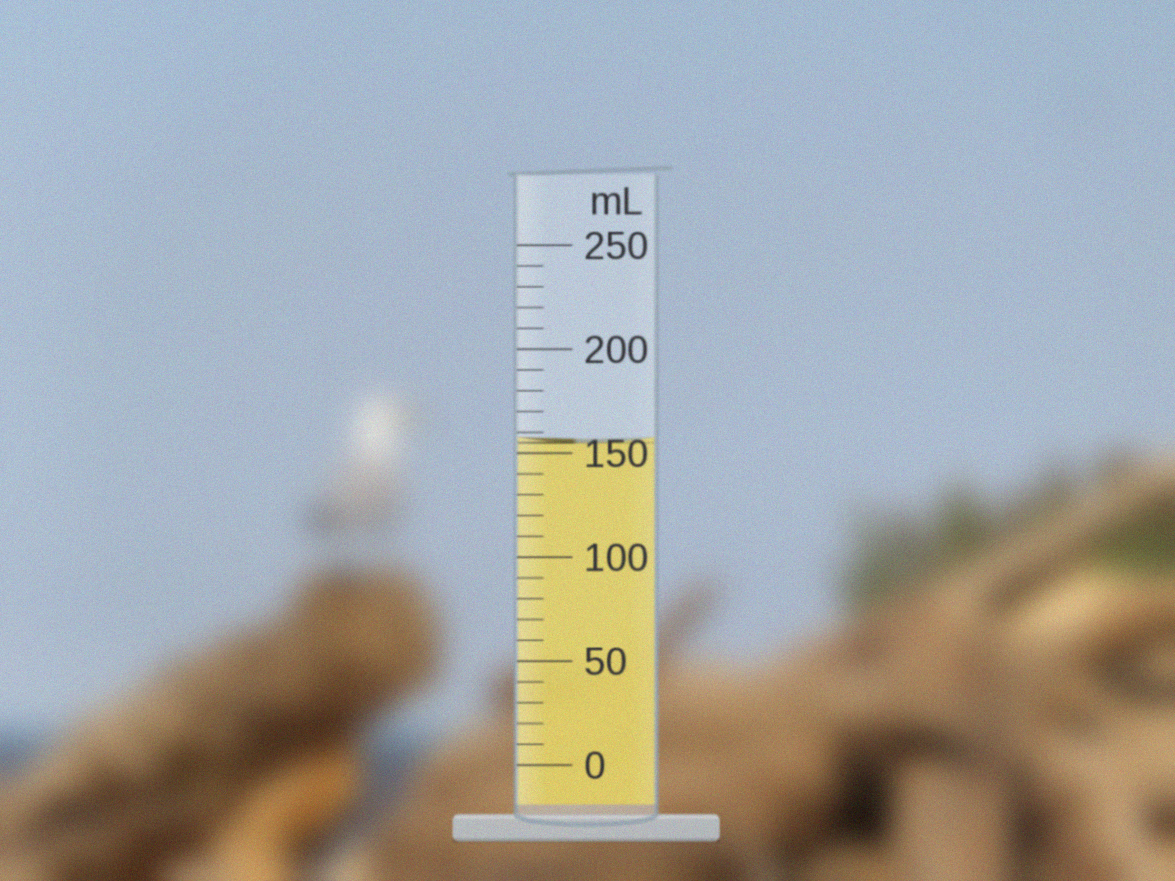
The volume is 155 (mL)
